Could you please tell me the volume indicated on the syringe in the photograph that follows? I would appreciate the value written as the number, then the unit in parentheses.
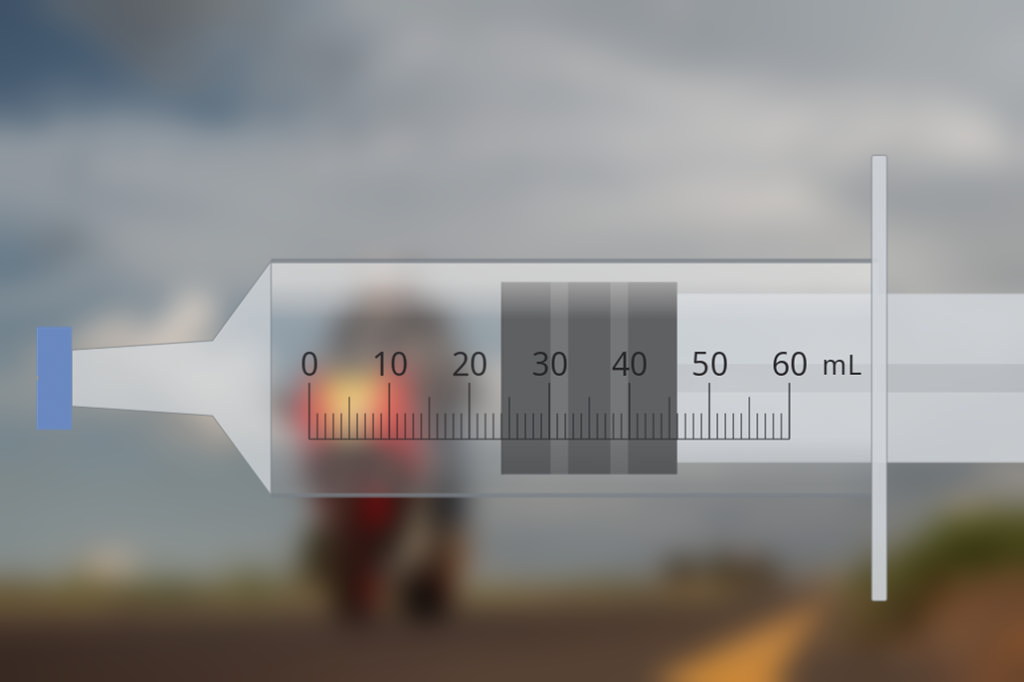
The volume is 24 (mL)
